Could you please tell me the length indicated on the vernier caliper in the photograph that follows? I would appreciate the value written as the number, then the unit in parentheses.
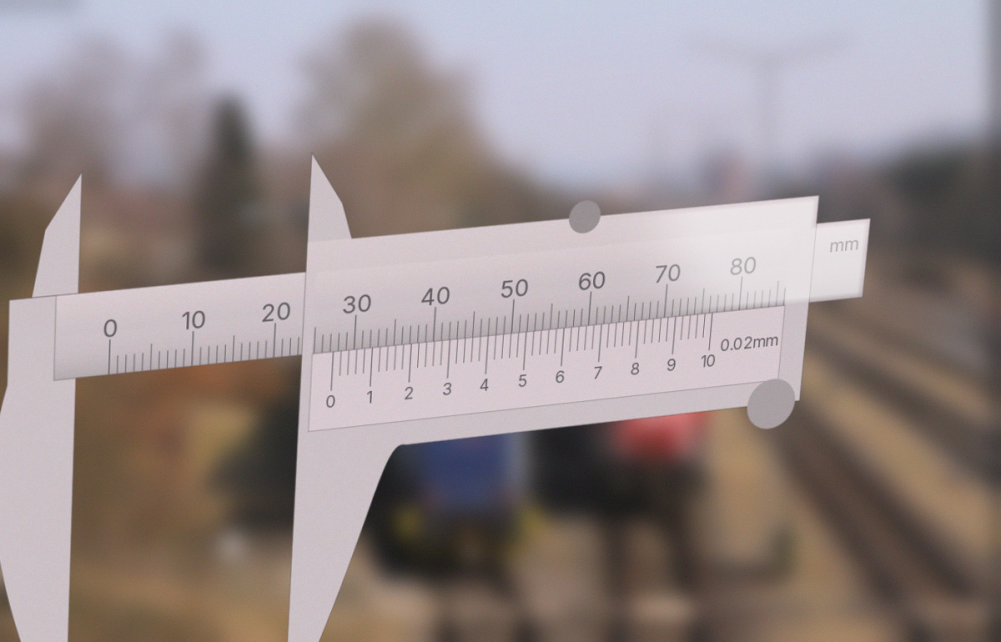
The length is 27.4 (mm)
